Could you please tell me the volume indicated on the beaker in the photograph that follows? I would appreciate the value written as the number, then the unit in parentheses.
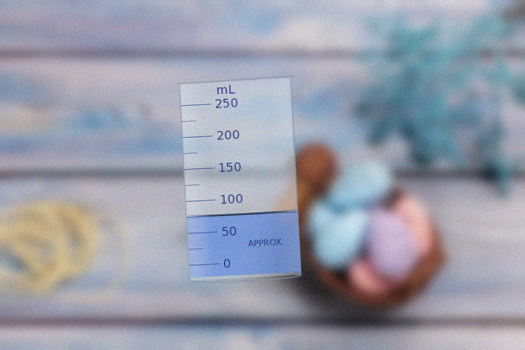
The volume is 75 (mL)
